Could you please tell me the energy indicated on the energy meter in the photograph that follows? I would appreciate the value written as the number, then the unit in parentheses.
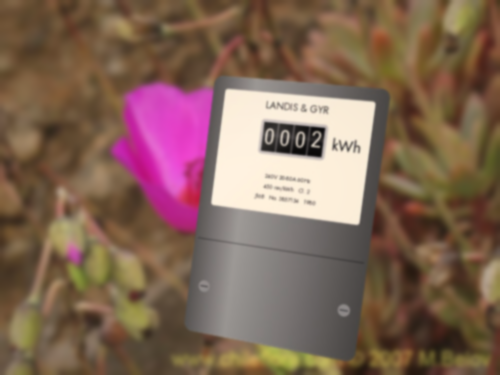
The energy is 2 (kWh)
